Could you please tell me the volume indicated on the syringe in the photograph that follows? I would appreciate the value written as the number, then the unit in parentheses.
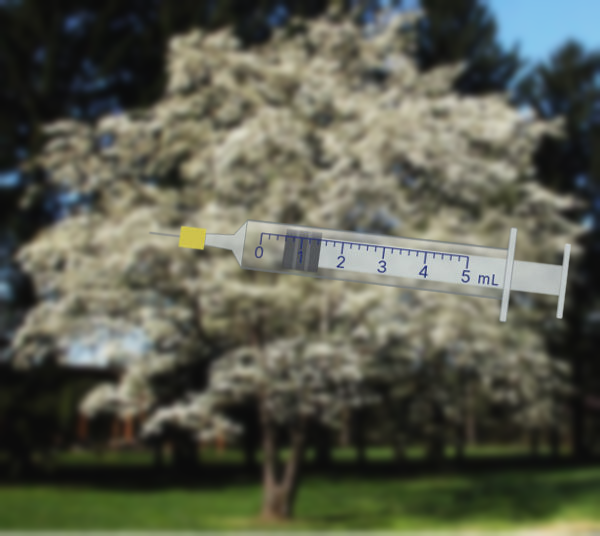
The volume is 0.6 (mL)
